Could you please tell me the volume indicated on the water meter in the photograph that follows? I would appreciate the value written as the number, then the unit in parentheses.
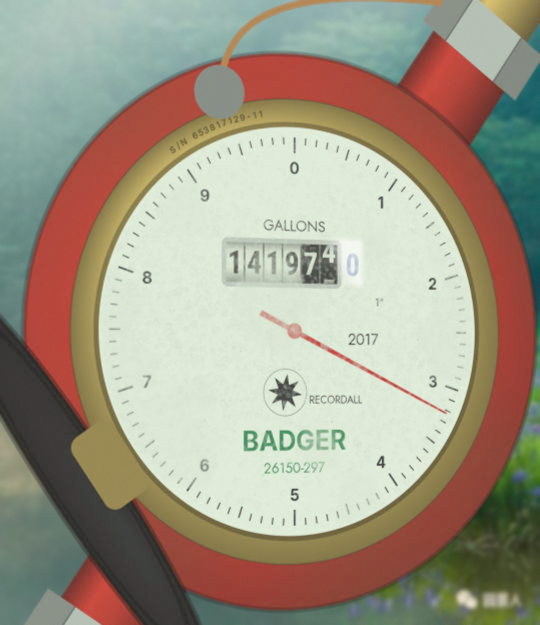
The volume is 1419743.2 (gal)
